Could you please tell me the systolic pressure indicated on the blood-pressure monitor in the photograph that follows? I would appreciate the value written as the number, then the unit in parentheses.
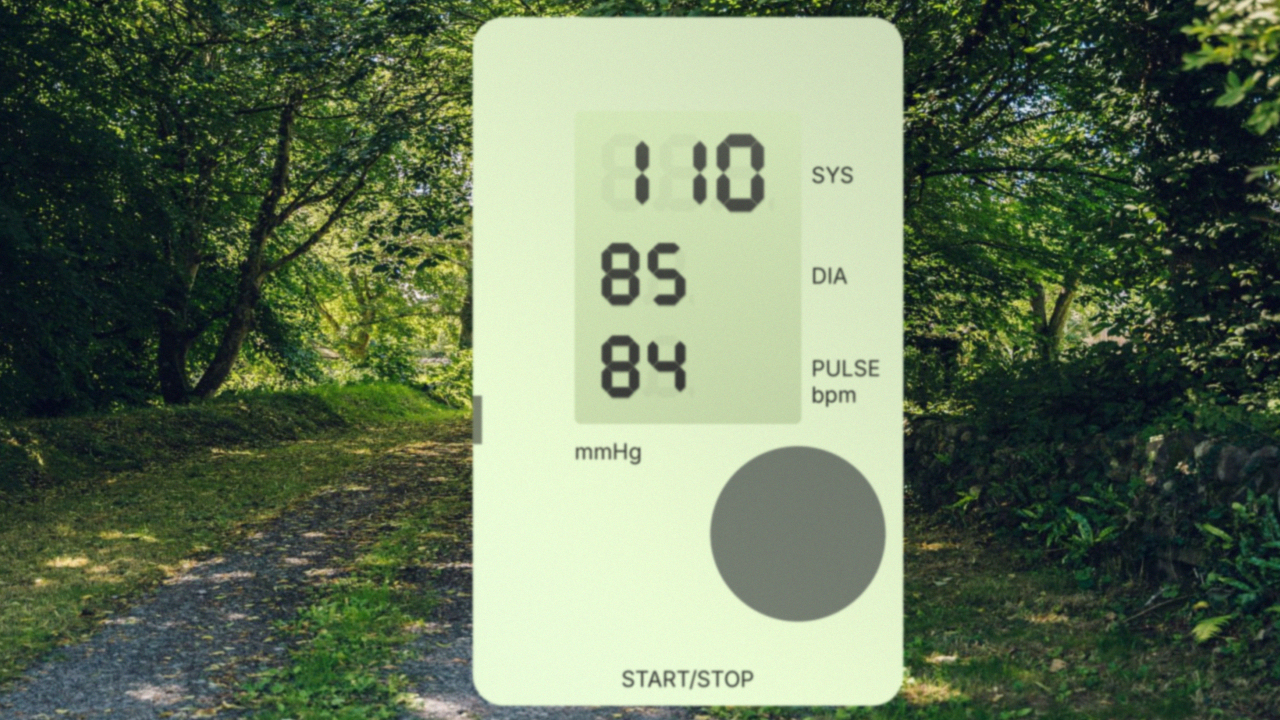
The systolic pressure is 110 (mmHg)
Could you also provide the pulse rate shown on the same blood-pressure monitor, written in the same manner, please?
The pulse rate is 84 (bpm)
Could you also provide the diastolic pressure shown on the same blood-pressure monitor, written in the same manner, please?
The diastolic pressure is 85 (mmHg)
